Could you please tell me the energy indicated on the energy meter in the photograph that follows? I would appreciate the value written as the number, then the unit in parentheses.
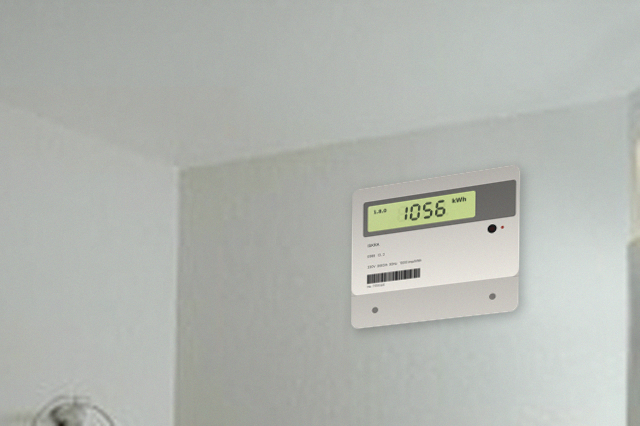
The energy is 1056 (kWh)
